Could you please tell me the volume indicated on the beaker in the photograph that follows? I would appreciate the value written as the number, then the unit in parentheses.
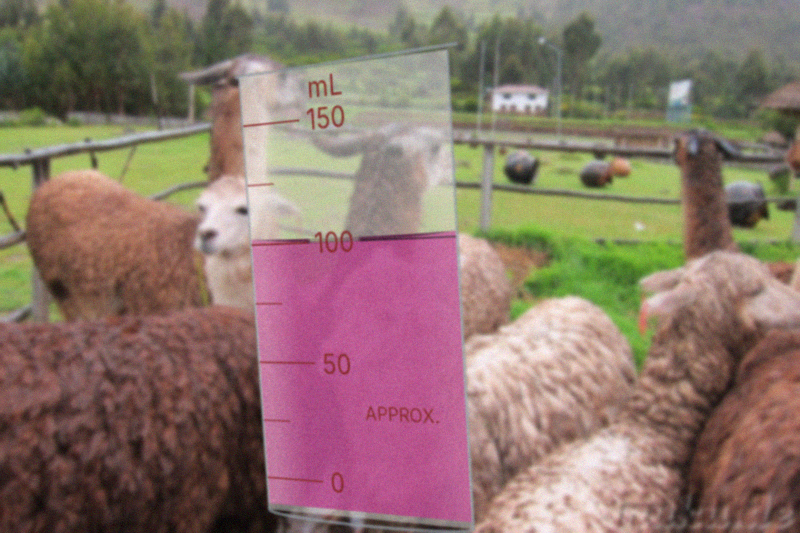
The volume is 100 (mL)
